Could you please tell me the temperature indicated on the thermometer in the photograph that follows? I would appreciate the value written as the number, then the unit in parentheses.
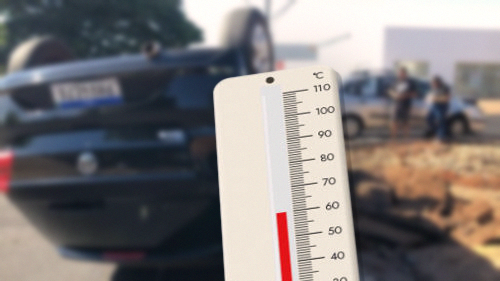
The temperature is 60 (°C)
